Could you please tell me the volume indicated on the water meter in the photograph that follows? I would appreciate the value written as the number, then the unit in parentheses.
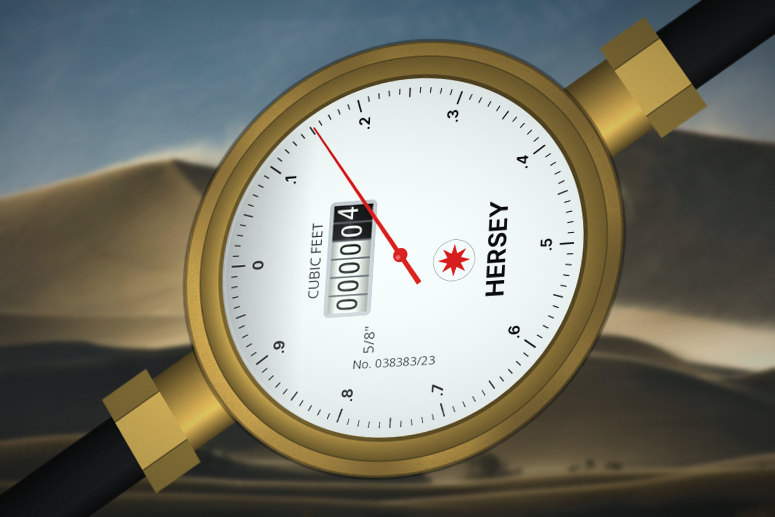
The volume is 4.15 (ft³)
